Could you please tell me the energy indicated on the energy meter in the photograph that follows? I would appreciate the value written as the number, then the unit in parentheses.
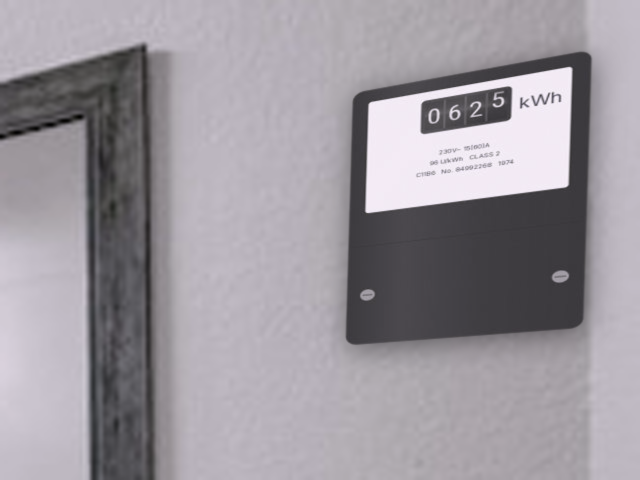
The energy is 625 (kWh)
